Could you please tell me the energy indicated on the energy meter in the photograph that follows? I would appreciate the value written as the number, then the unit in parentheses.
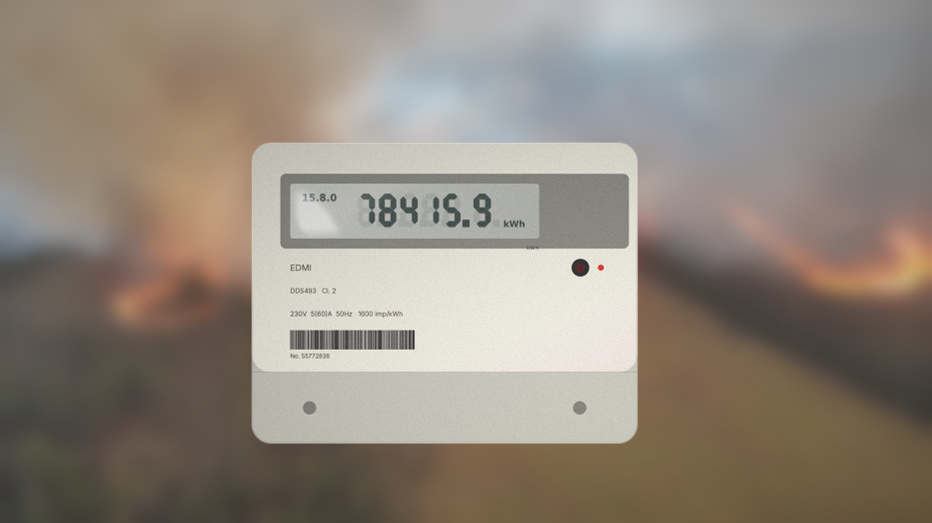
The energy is 78415.9 (kWh)
